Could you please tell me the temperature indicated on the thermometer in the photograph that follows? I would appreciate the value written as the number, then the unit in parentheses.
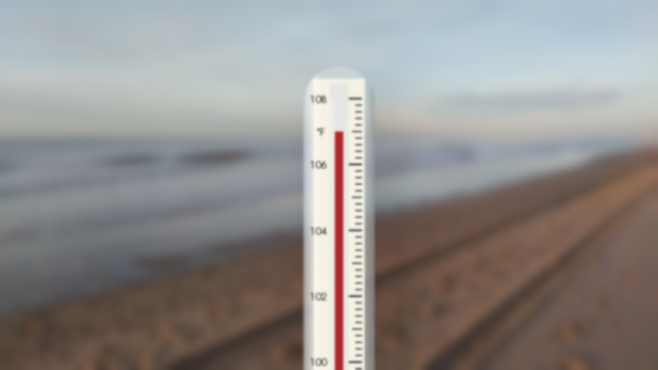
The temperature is 107 (°F)
